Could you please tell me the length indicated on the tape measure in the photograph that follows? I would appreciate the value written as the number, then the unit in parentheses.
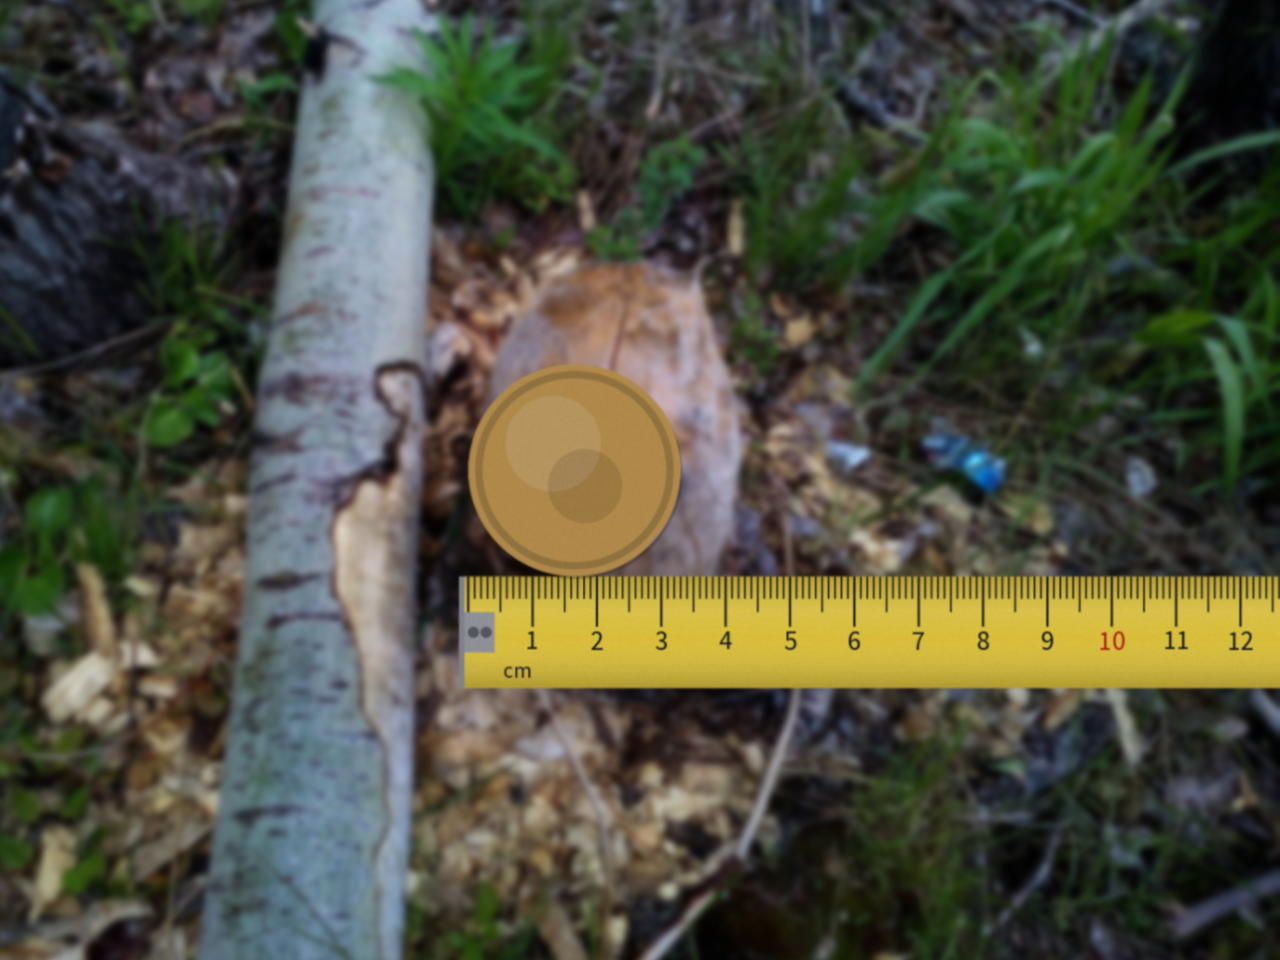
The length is 3.3 (cm)
